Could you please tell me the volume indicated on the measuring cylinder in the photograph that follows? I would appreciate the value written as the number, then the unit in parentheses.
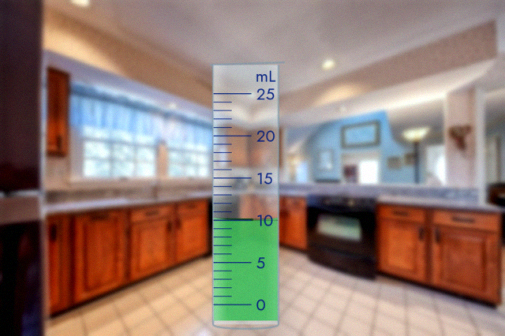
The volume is 10 (mL)
